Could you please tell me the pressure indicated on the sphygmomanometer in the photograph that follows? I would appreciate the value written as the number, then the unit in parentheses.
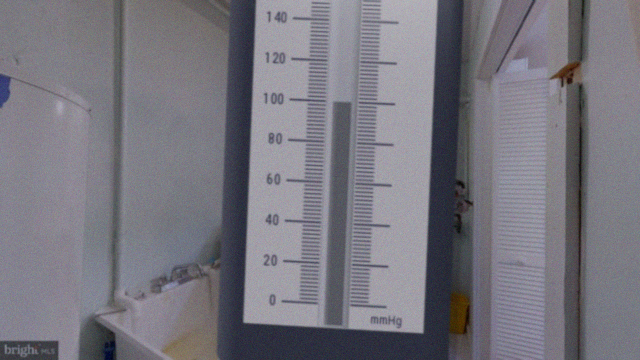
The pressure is 100 (mmHg)
